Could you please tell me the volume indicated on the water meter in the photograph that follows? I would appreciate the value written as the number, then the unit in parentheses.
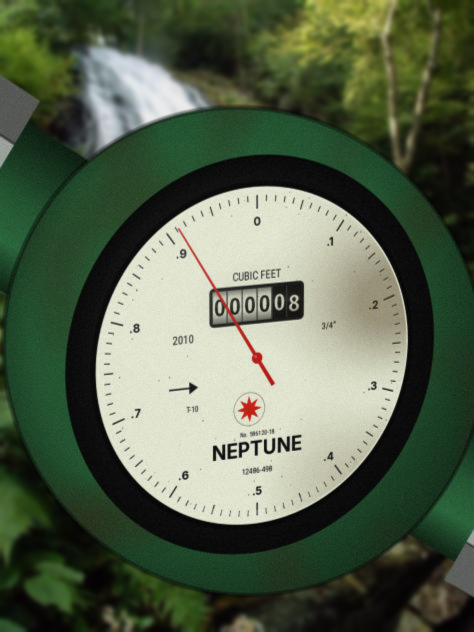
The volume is 7.91 (ft³)
